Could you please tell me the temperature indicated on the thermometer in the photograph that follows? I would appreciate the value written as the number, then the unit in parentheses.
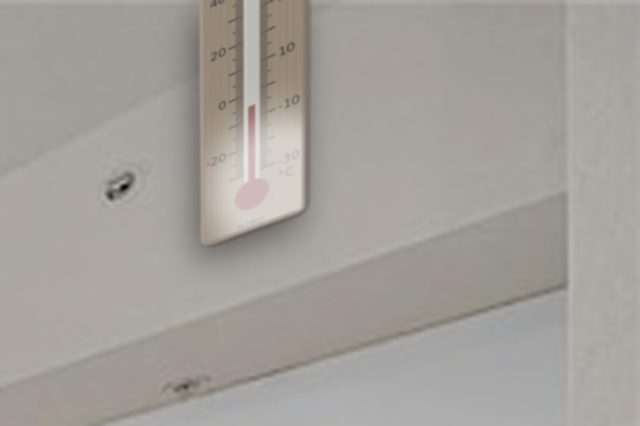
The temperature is -5 (°C)
